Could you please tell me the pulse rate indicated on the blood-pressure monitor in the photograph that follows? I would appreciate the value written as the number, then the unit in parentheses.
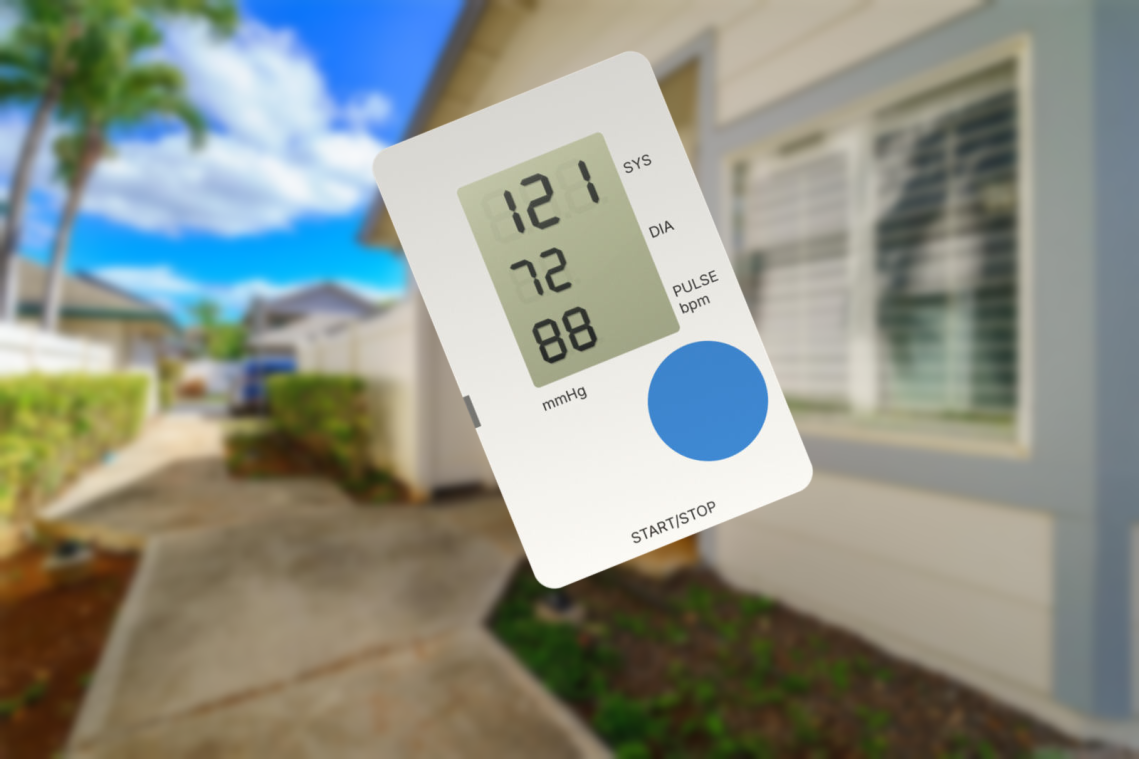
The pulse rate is 88 (bpm)
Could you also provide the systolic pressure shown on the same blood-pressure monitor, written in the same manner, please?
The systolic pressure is 121 (mmHg)
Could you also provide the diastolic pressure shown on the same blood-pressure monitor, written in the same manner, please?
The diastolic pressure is 72 (mmHg)
